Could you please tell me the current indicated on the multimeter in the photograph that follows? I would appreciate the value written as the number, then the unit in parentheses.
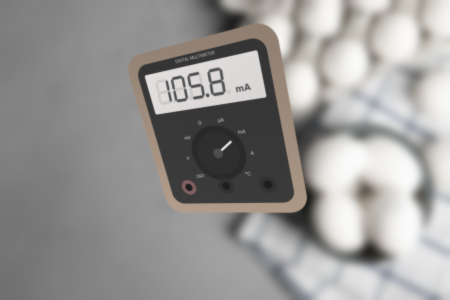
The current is 105.8 (mA)
